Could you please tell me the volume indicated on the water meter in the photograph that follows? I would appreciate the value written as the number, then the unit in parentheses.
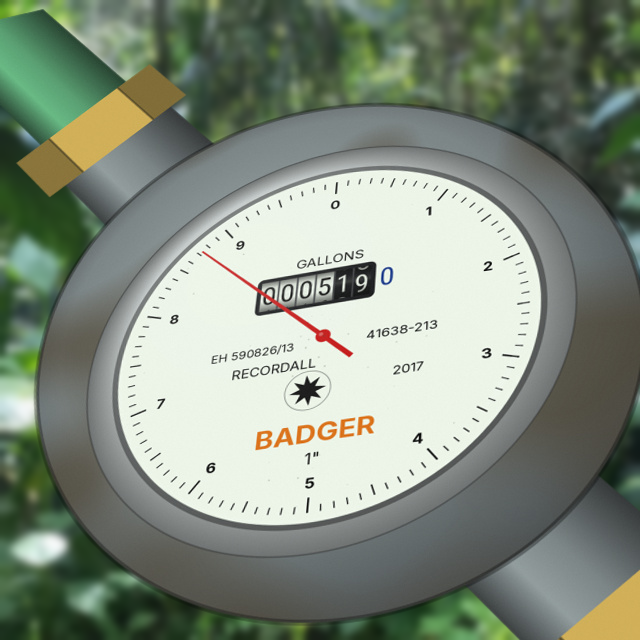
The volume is 5188.7 (gal)
